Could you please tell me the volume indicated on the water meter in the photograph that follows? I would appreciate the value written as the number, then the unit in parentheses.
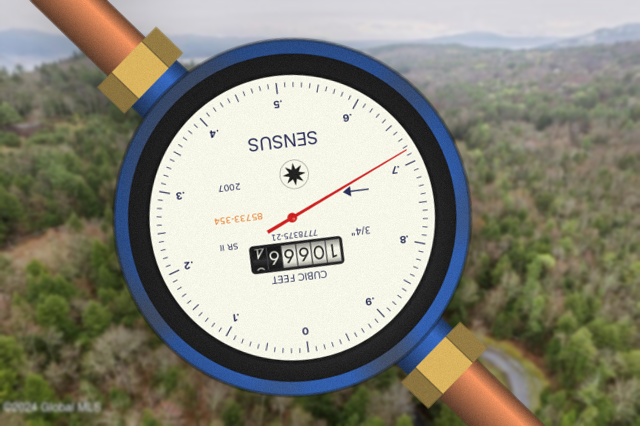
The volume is 106663.68 (ft³)
